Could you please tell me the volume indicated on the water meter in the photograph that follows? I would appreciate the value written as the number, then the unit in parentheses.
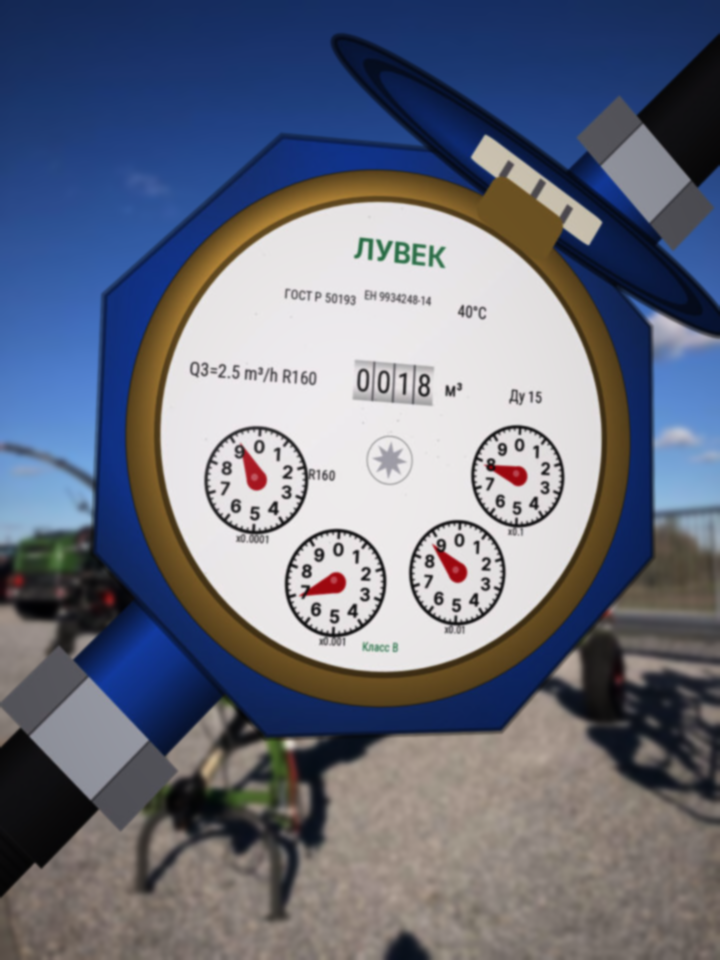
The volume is 18.7869 (m³)
